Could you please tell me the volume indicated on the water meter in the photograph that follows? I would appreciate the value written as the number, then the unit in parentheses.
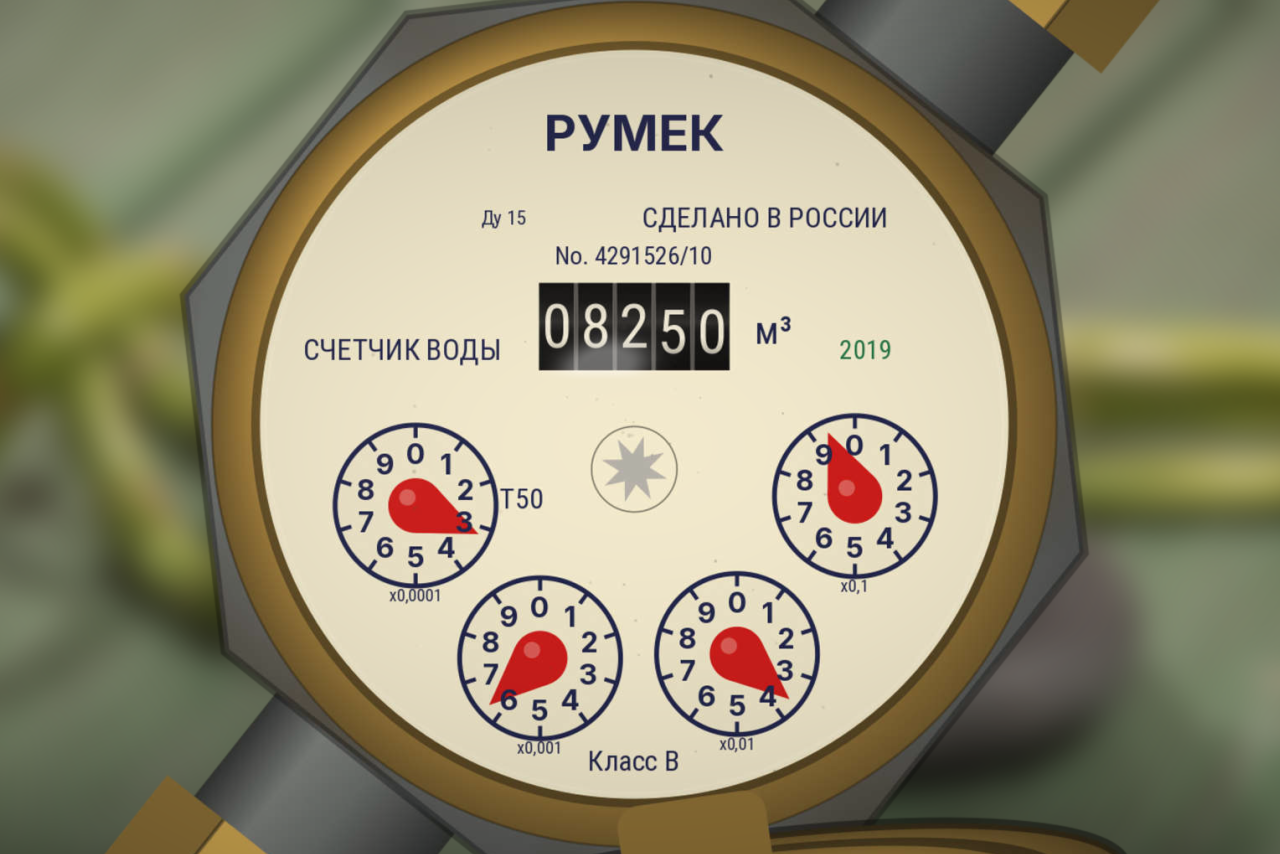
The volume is 8249.9363 (m³)
